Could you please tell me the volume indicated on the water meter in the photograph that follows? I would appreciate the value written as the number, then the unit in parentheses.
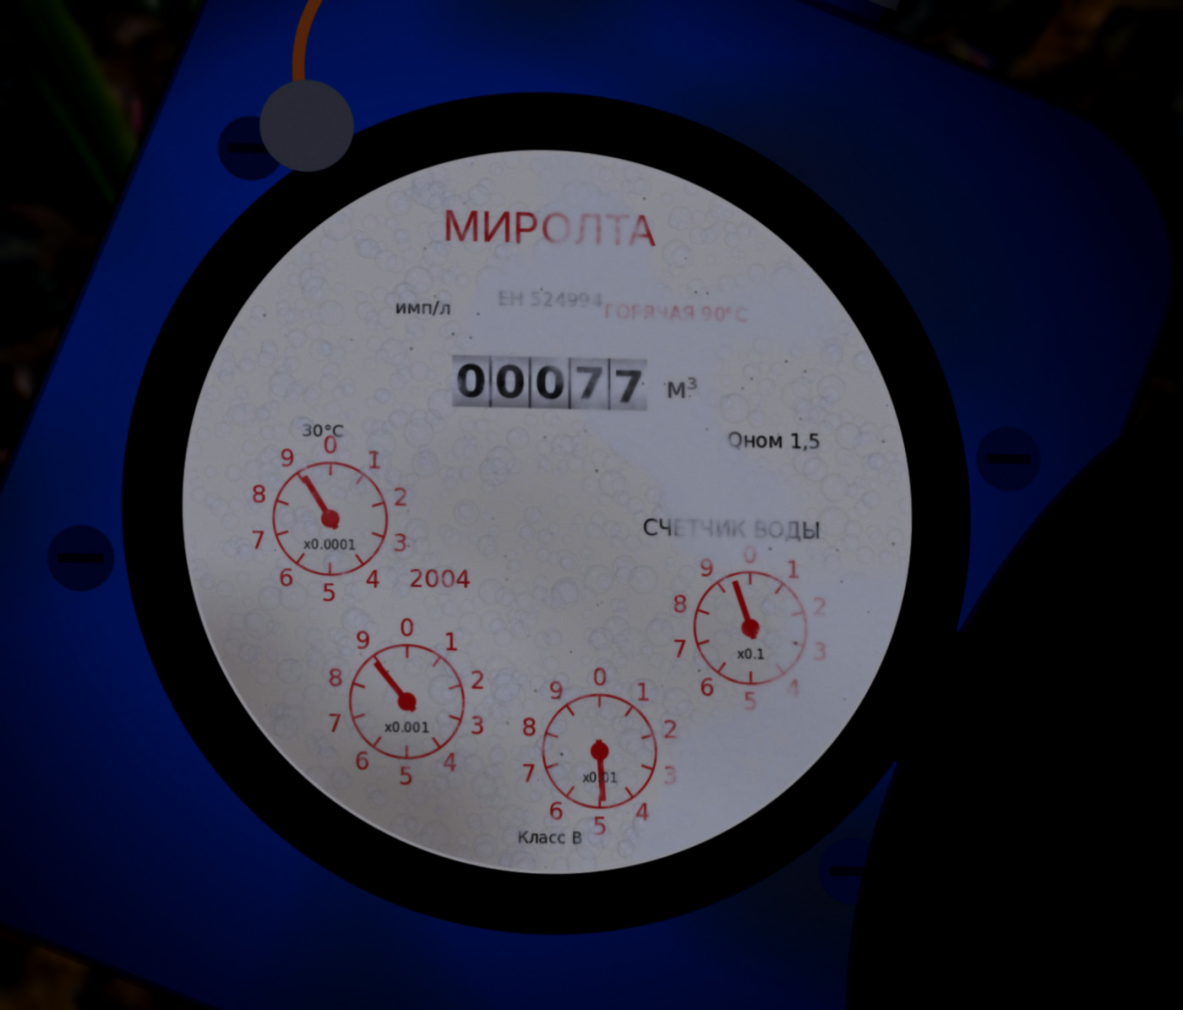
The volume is 76.9489 (m³)
